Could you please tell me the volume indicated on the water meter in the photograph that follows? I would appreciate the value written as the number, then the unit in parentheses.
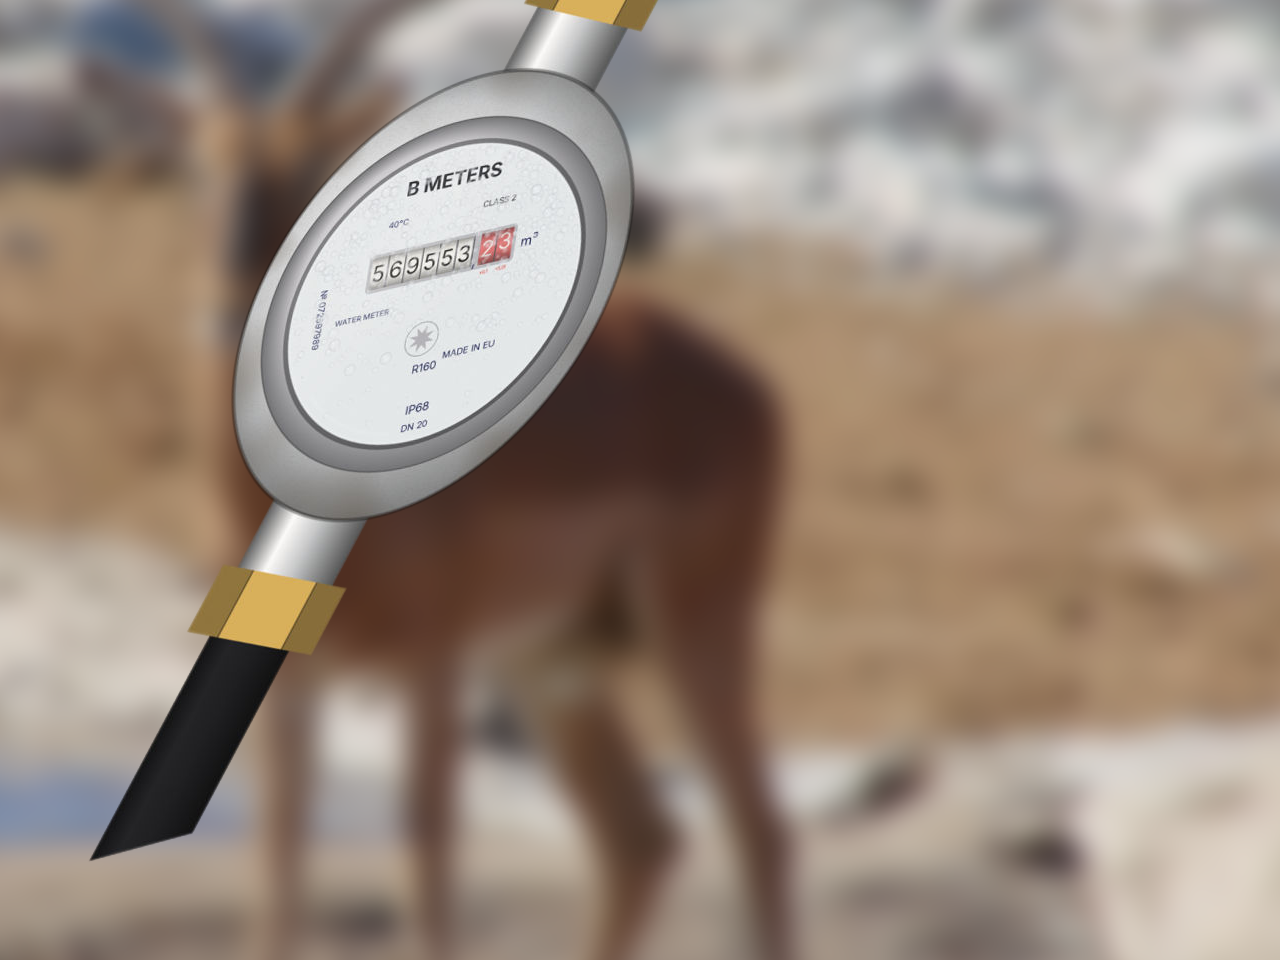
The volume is 569553.23 (m³)
